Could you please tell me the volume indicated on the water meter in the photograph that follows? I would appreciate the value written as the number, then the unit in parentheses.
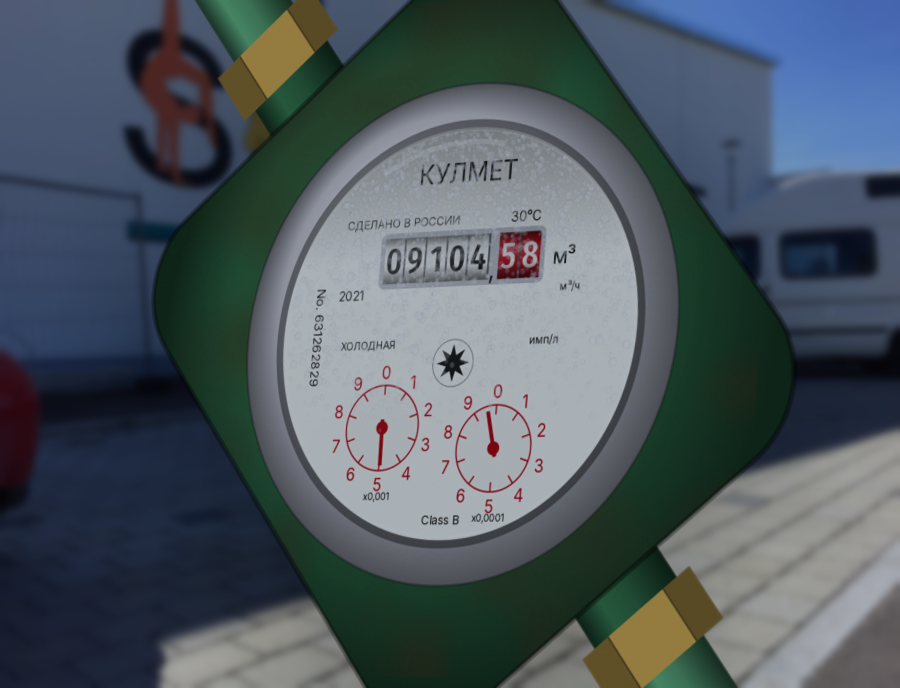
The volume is 9104.5849 (m³)
